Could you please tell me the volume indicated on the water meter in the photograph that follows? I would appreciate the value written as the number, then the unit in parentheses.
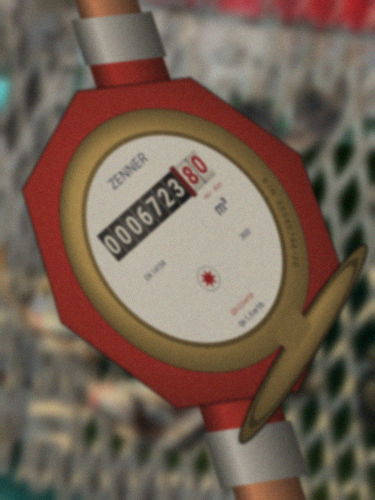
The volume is 6723.80 (m³)
